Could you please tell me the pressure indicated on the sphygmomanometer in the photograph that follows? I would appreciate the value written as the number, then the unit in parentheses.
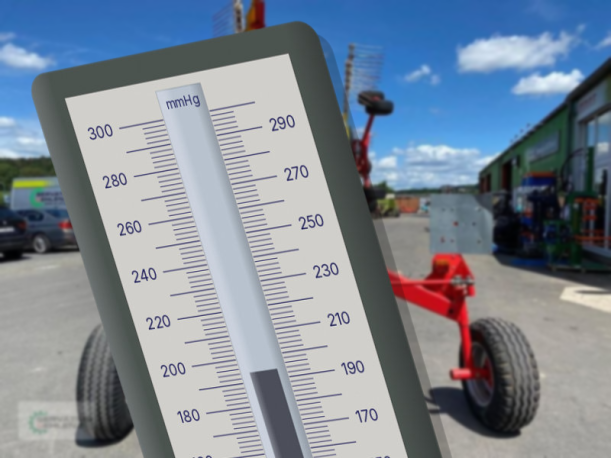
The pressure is 194 (mmHg)
